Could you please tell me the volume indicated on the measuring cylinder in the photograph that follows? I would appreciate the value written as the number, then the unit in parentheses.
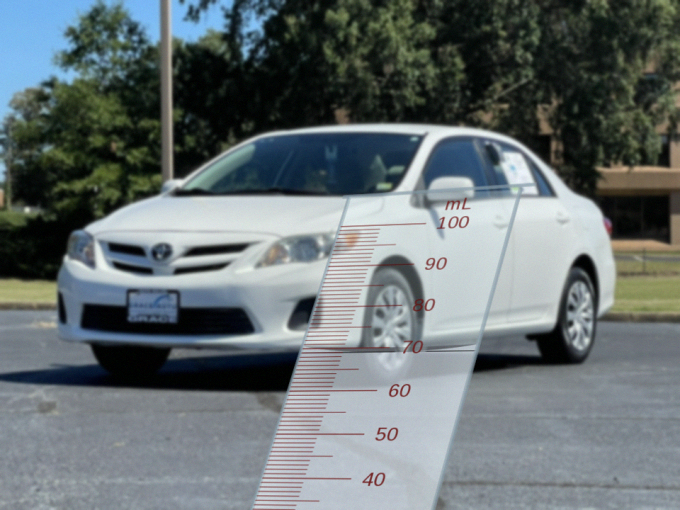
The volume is 69 (mL)
